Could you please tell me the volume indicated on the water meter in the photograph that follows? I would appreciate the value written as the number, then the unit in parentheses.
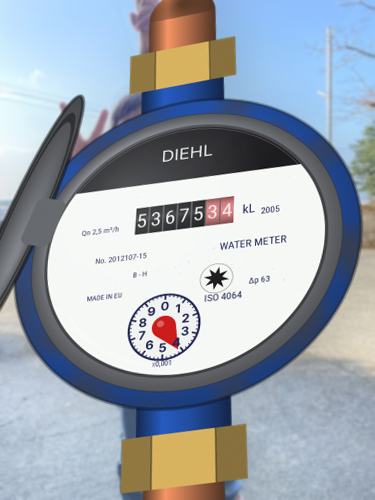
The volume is 53675.344 (kL)
